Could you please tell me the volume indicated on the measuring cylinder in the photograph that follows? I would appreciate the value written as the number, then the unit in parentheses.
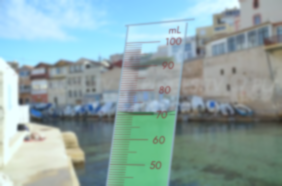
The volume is 70 (mL)
